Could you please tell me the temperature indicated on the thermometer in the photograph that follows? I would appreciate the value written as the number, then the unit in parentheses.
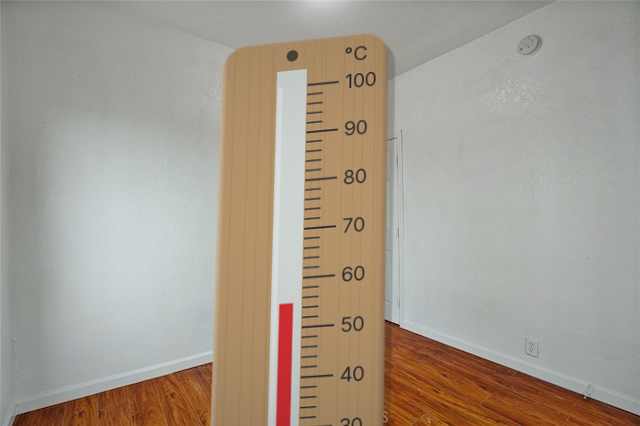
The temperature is 55 (°C)
